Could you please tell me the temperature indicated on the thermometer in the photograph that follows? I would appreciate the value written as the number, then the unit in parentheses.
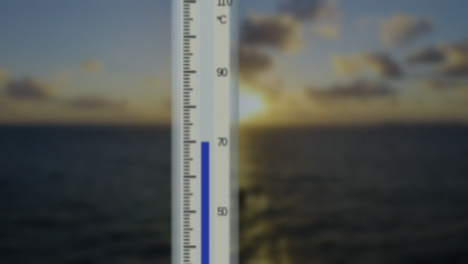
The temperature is 70 (°C)
